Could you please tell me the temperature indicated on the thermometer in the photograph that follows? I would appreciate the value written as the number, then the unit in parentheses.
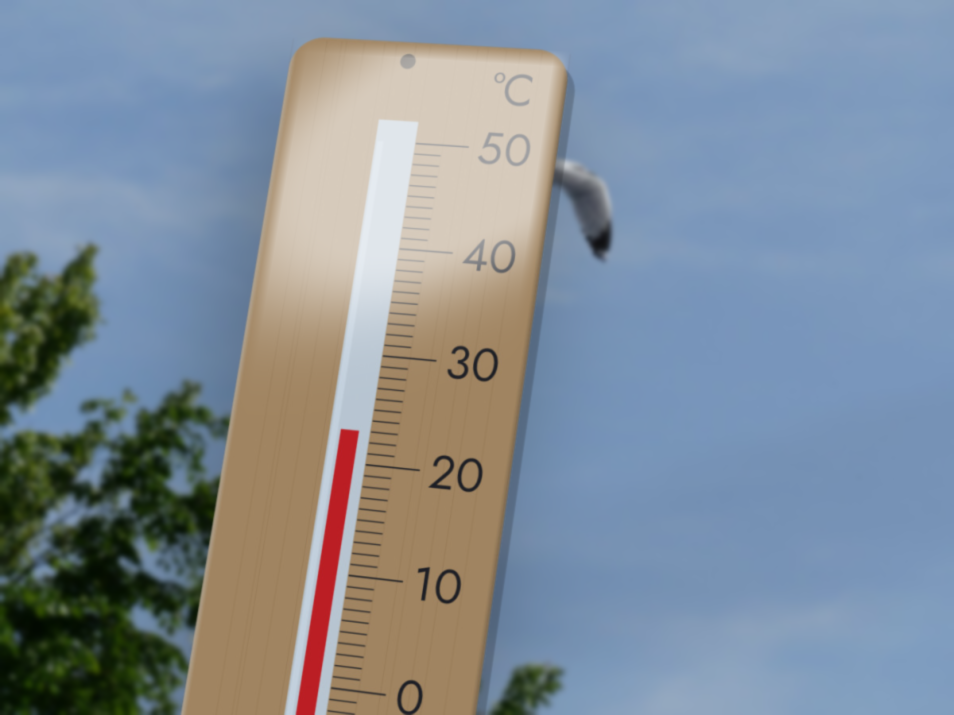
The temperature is 23 (°C)
